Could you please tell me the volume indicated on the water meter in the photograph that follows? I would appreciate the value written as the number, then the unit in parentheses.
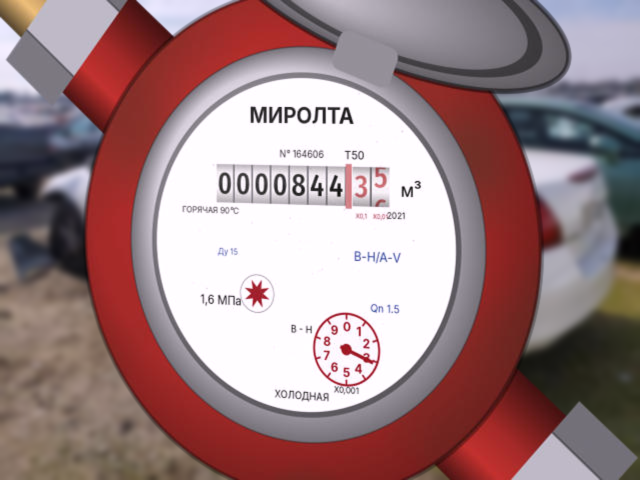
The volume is 844.353 (m³)
